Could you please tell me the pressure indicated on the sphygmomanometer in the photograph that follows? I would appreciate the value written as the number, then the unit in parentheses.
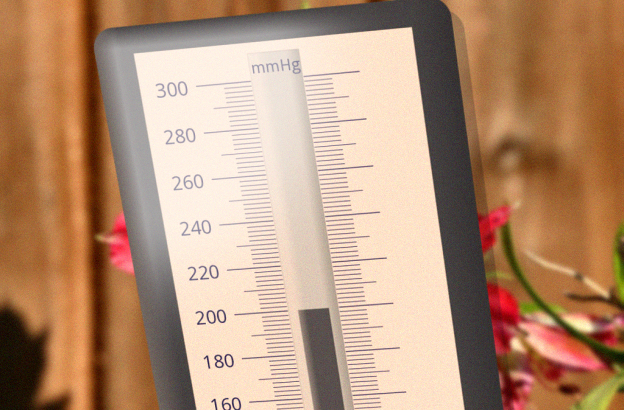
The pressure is 200 (mmHg)
